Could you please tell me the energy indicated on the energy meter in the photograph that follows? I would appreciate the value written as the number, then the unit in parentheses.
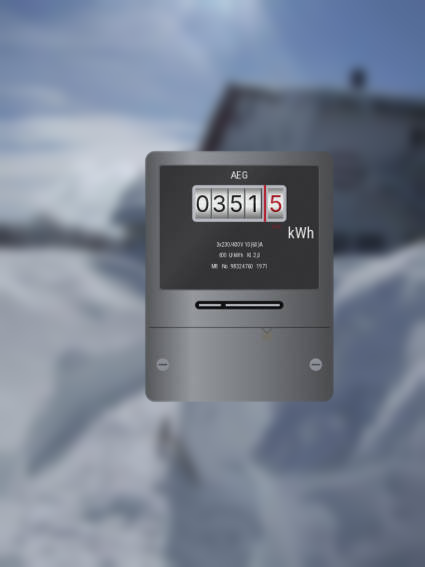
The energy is 351.5 (kWh)
